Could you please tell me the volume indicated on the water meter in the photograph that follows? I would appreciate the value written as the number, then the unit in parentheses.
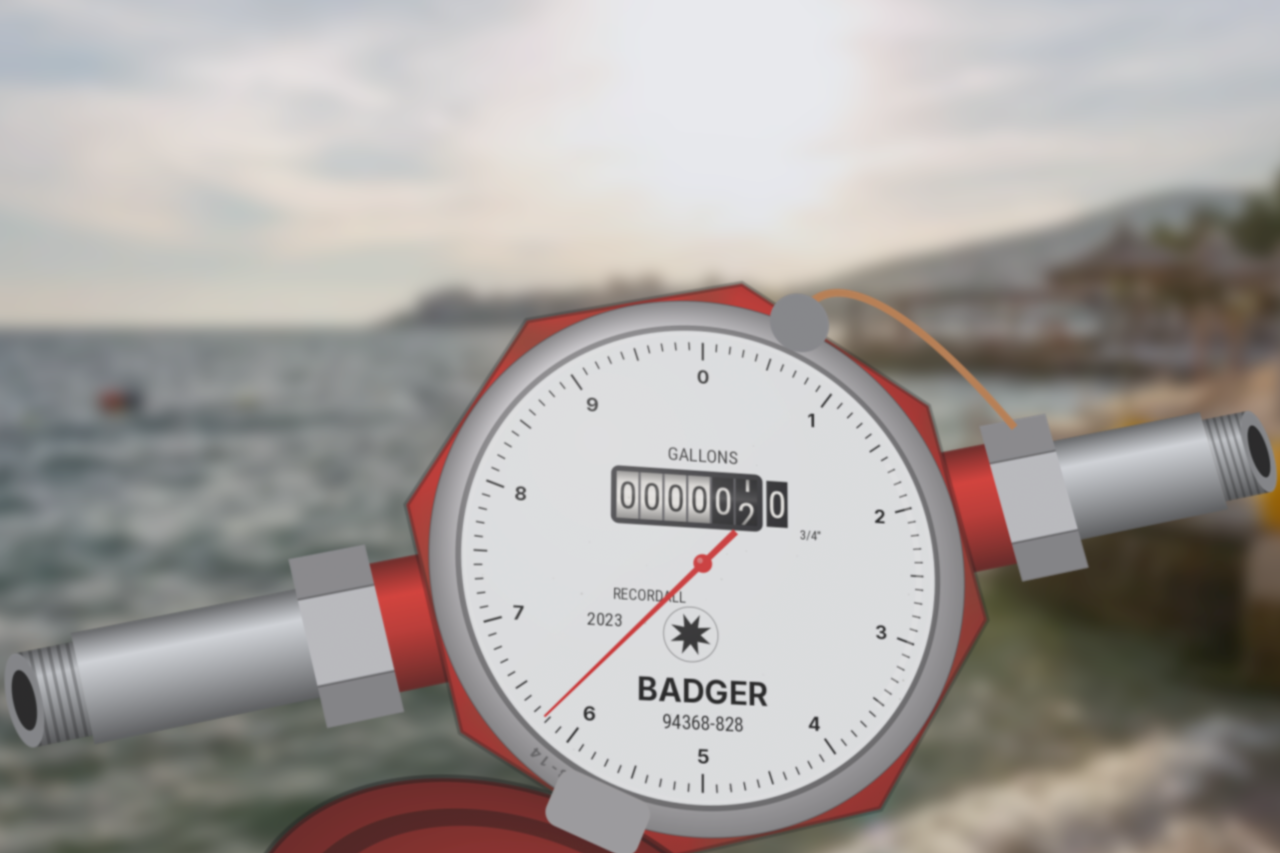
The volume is 16.2 (gal)
